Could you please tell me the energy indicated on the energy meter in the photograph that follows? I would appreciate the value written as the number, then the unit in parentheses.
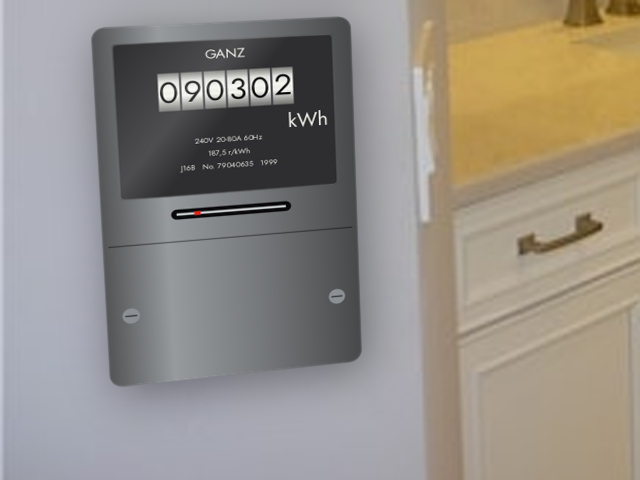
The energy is 90302 (kWh)
